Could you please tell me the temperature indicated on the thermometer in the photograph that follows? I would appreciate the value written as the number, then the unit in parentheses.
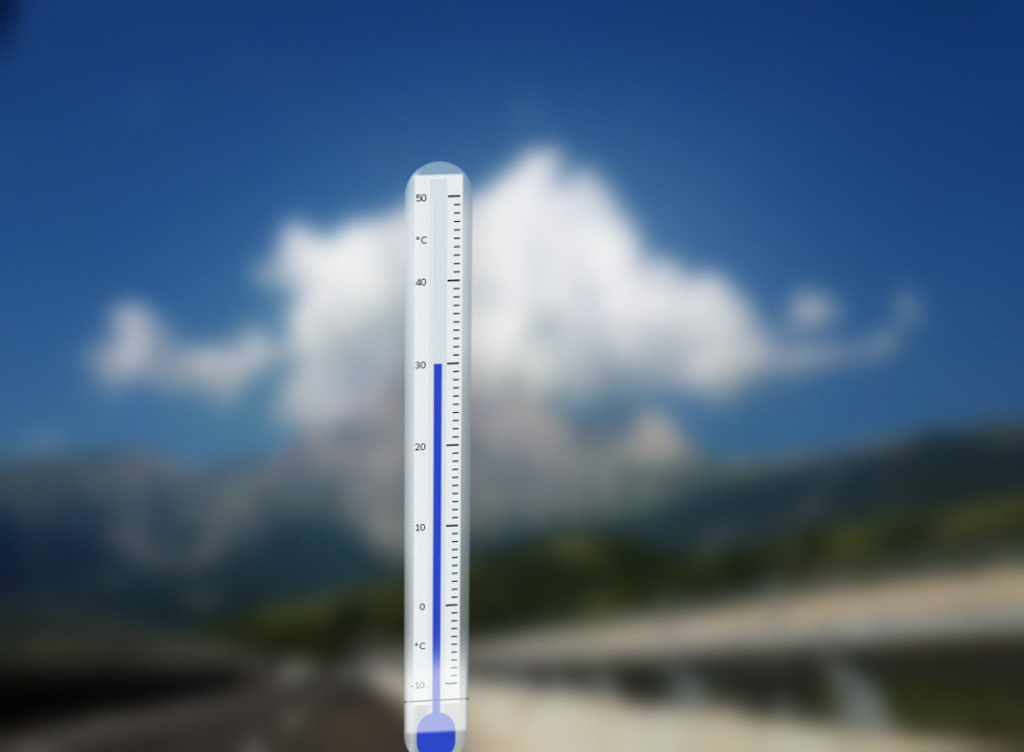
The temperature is 30 (°C)
